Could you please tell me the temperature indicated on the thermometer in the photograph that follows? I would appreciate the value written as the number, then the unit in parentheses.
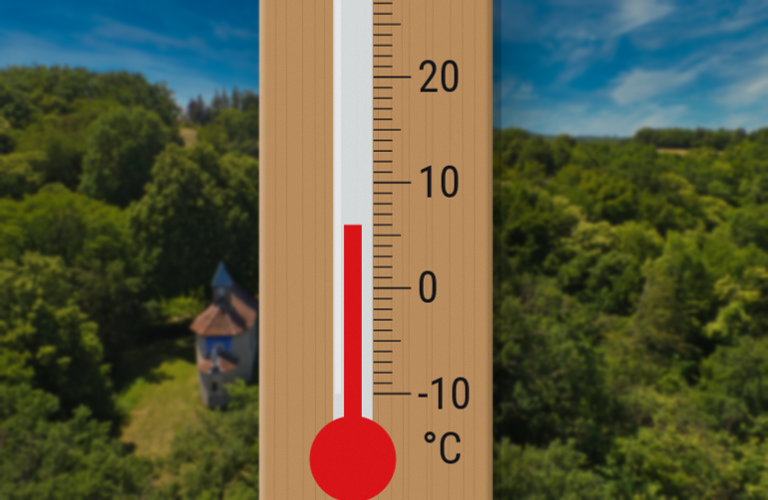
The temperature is 6 (°C)
